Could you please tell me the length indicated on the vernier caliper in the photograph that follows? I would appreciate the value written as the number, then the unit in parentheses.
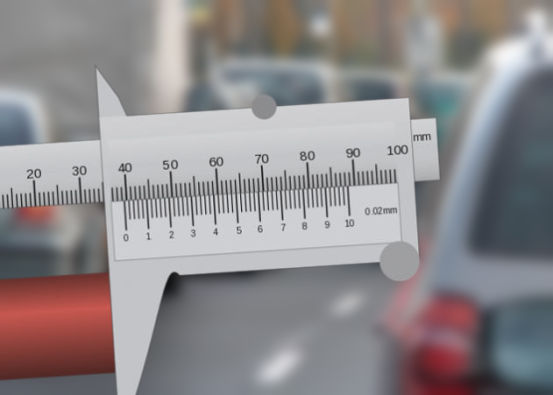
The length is 39.5 (mm)
